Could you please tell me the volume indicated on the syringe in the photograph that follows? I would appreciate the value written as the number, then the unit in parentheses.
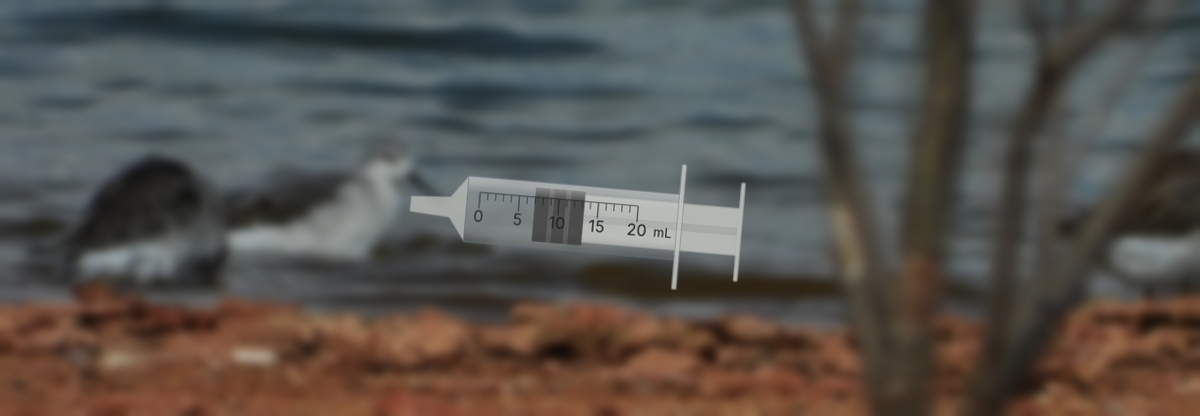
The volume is 7 (mL)
